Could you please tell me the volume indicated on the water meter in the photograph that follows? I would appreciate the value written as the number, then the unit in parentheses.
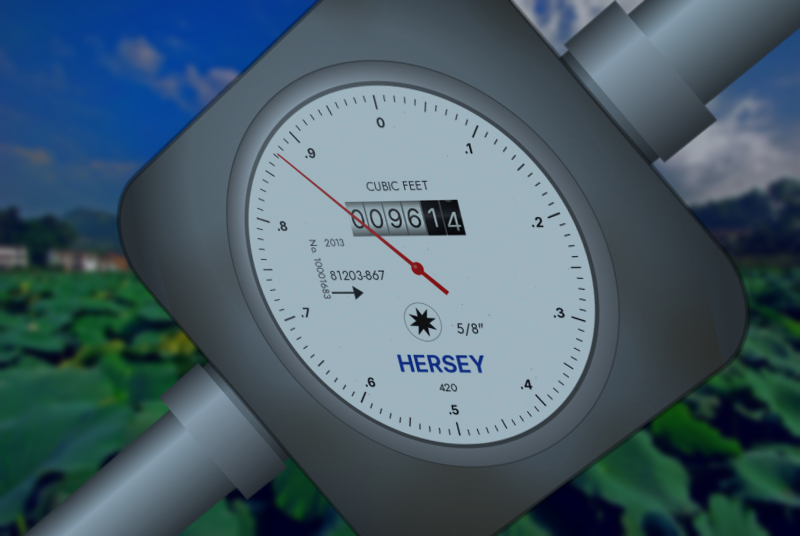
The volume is 9613.87 (ft³)
